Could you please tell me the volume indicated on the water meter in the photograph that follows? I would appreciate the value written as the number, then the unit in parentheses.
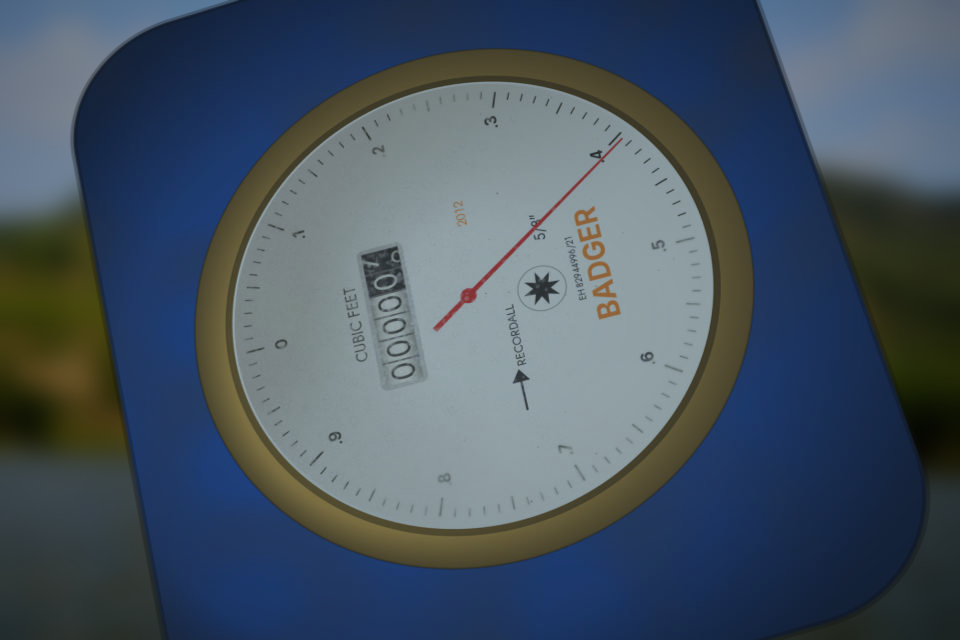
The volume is 7.40 (ft³)
